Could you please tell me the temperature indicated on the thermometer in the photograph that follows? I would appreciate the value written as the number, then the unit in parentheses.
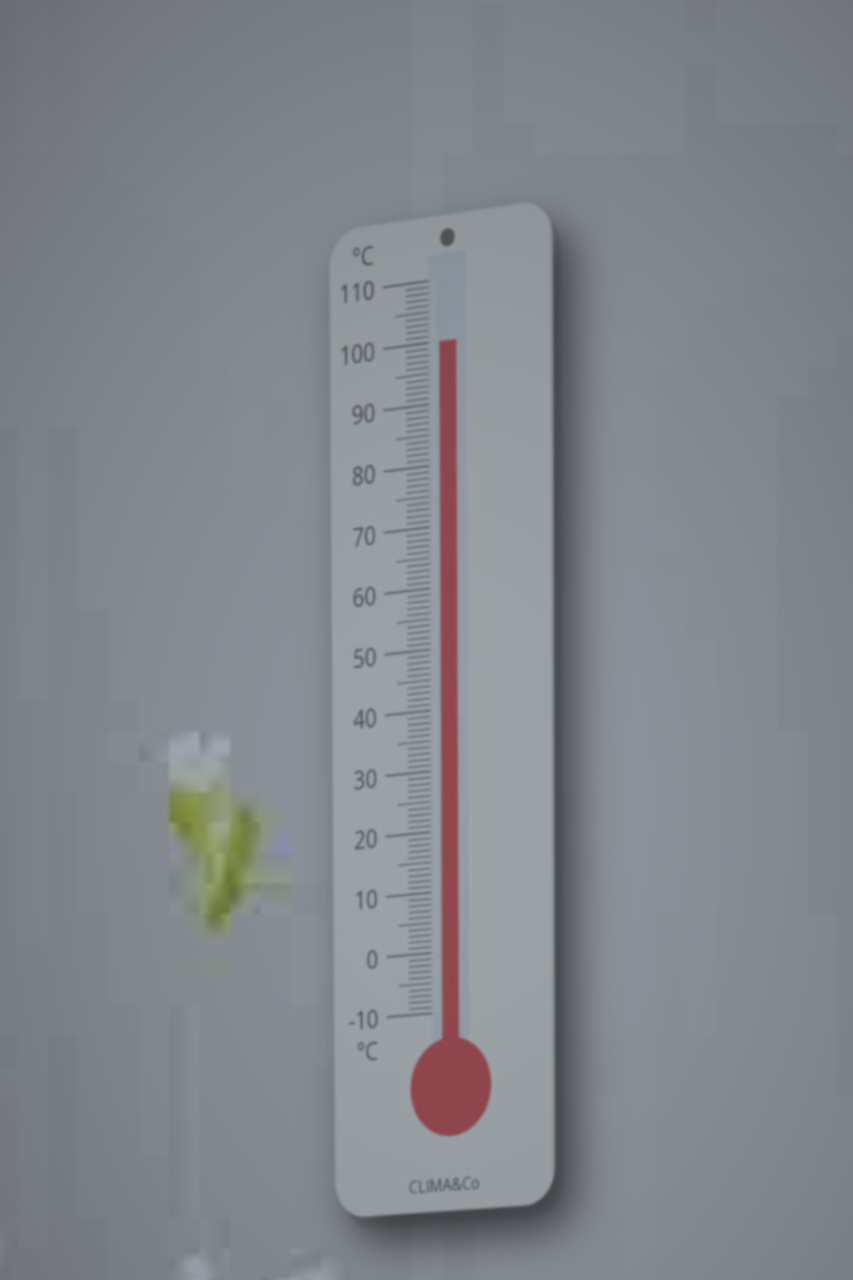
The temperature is 100 (°C)
